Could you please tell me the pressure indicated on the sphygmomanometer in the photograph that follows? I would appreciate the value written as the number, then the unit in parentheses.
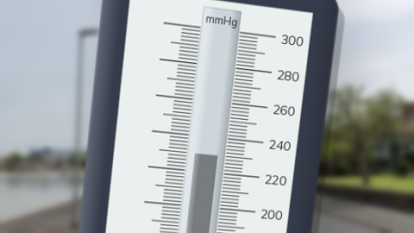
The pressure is 230 (mmHg)
